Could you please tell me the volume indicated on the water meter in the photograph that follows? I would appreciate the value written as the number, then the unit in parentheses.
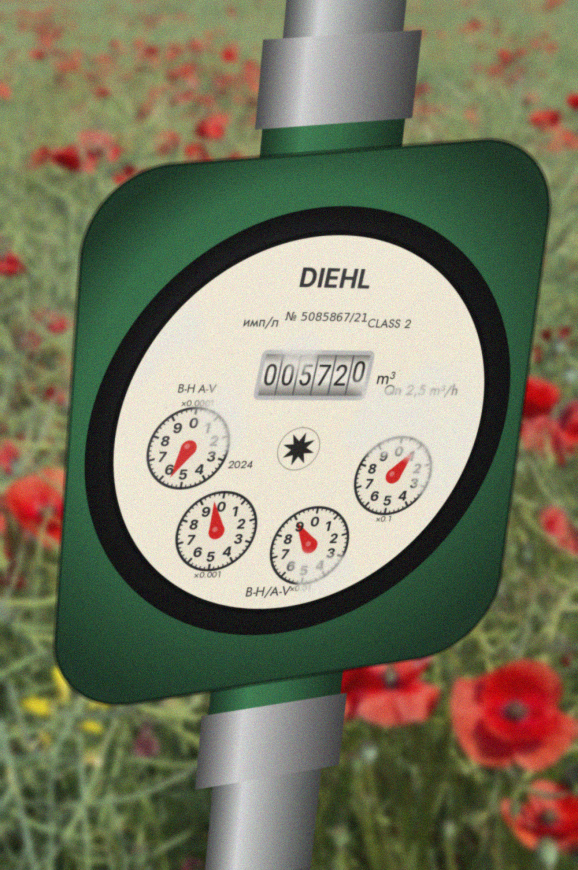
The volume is 5720.0895 (m³)
